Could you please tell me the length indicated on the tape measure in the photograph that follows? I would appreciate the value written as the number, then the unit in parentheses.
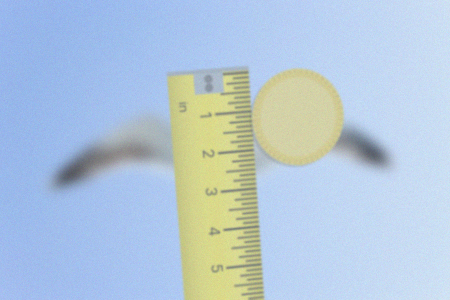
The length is 2.5 (in)
